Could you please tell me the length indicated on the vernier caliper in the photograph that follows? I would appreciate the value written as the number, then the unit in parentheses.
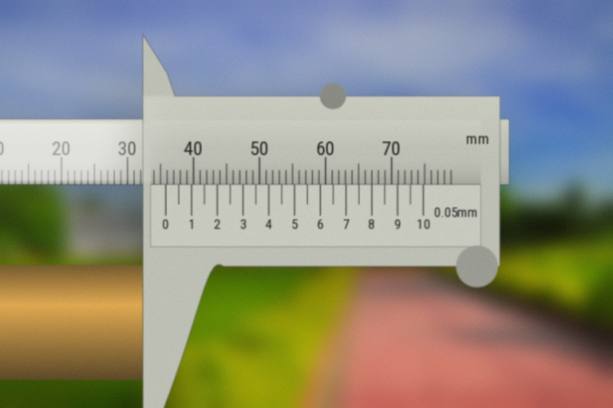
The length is 35.8 (mm)
